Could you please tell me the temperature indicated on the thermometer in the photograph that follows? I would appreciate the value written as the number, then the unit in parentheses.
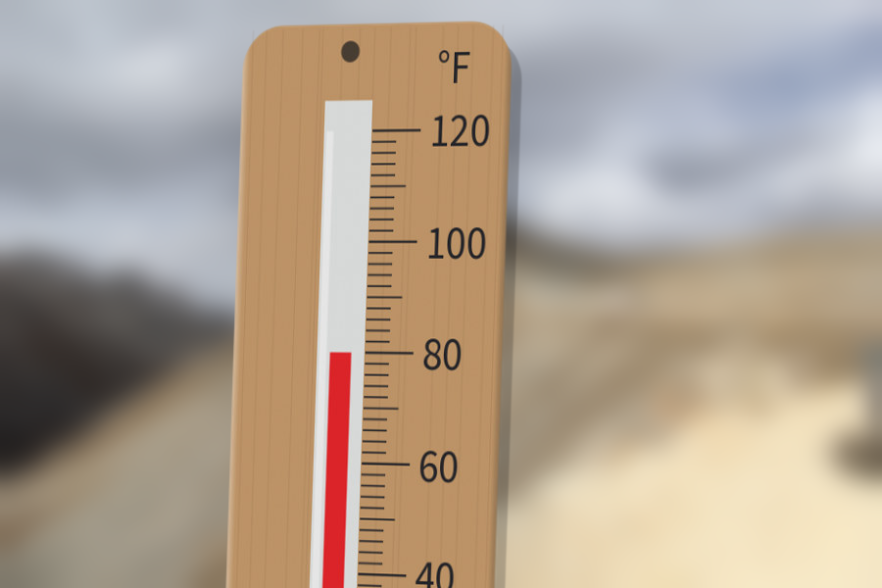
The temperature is 80 (°F)
